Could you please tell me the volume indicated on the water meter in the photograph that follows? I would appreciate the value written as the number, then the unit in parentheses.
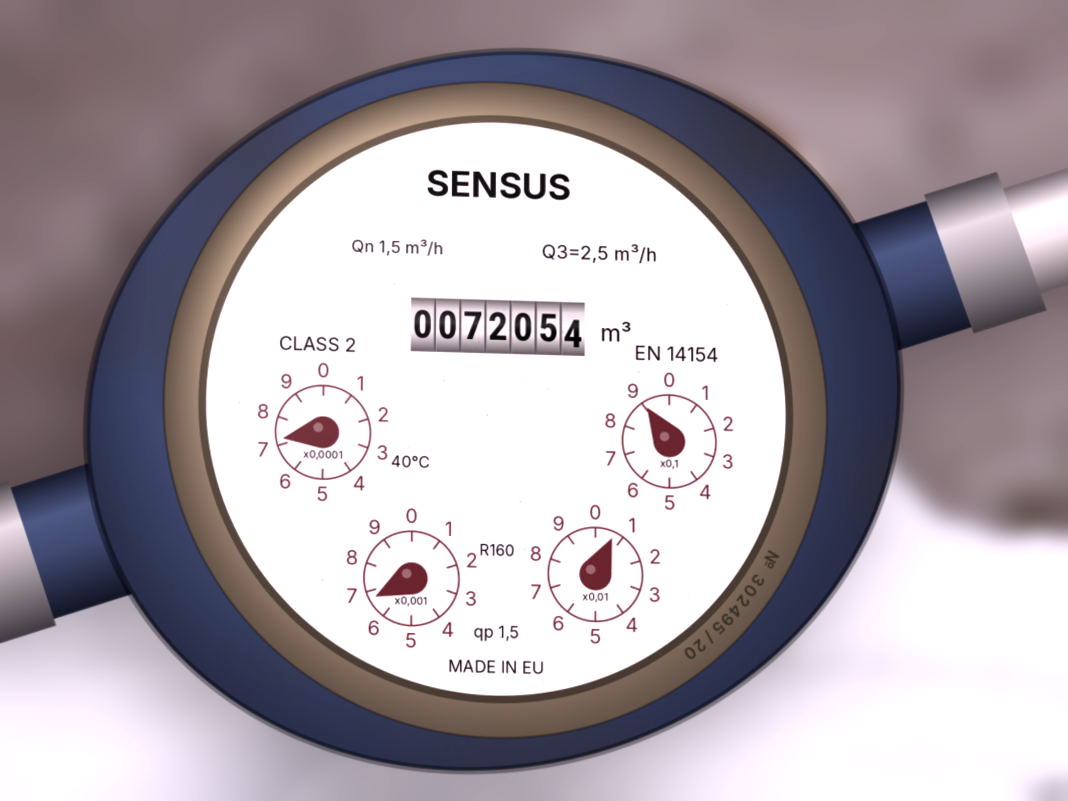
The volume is 72053.9067 (m³)
